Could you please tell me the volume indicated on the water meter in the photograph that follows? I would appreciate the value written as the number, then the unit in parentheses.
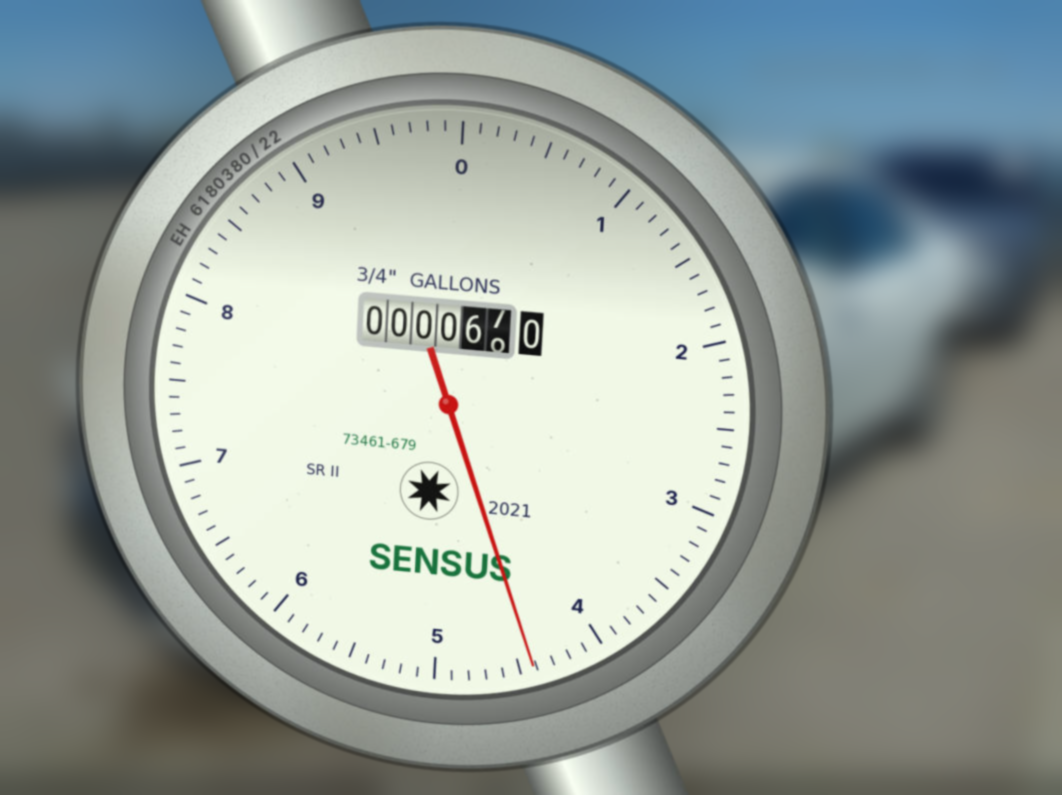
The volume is 674.4 (gal)
